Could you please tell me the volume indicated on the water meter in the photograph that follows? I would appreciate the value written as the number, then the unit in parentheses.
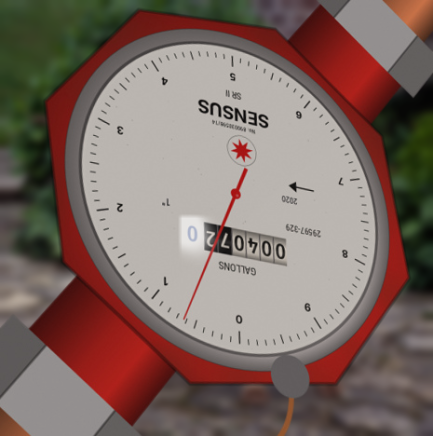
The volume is 40720.6 (gal)
